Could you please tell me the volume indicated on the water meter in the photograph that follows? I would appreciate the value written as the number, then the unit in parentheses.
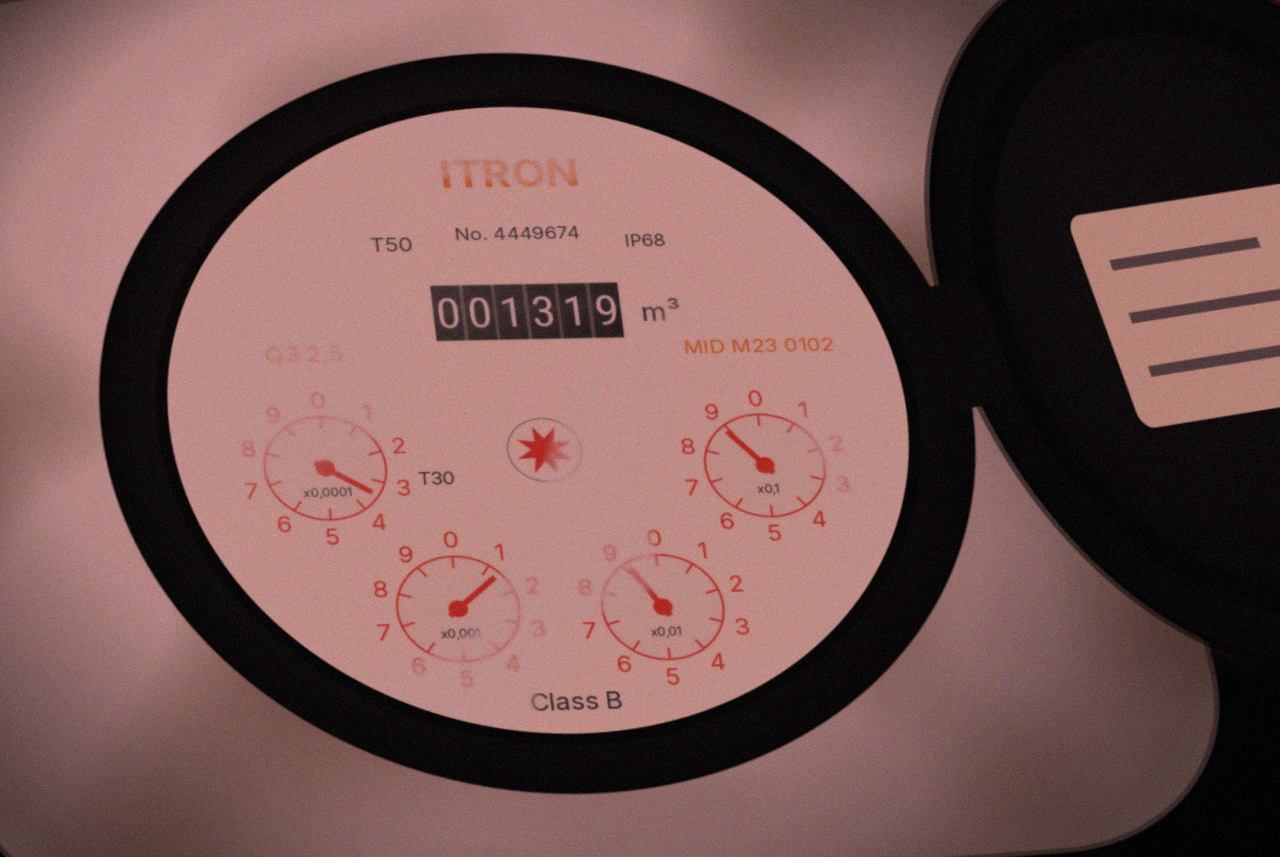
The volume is 1319.8913 (m³)
